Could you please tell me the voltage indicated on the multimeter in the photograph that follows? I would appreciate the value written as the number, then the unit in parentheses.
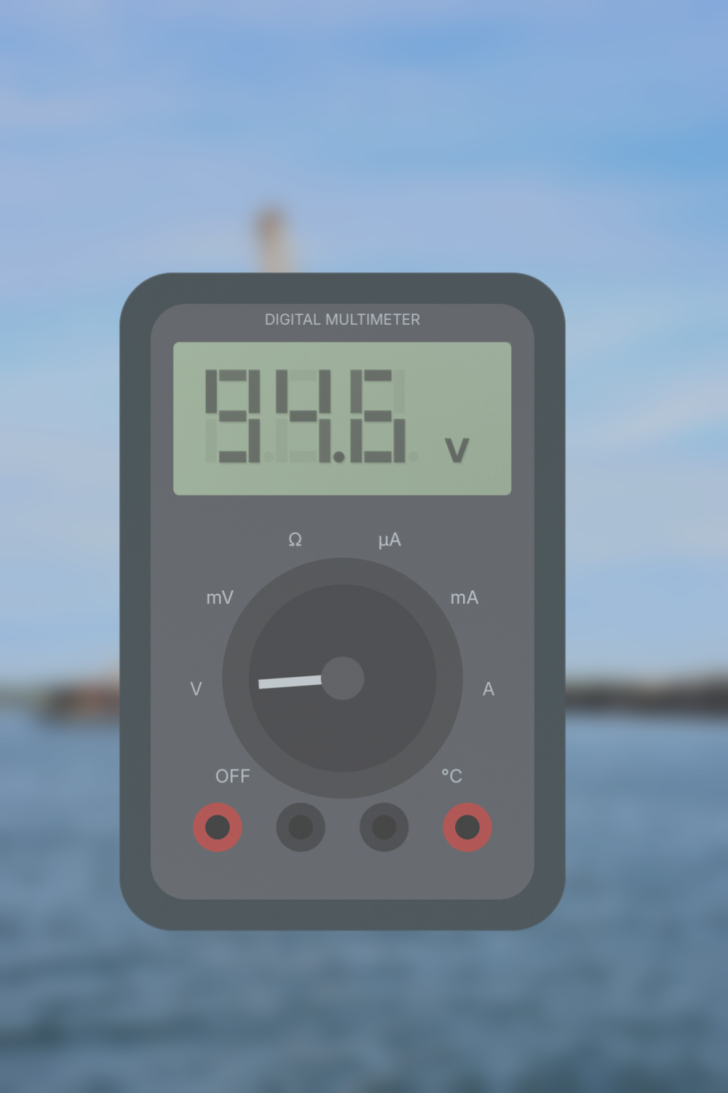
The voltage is 94.6 (V)
